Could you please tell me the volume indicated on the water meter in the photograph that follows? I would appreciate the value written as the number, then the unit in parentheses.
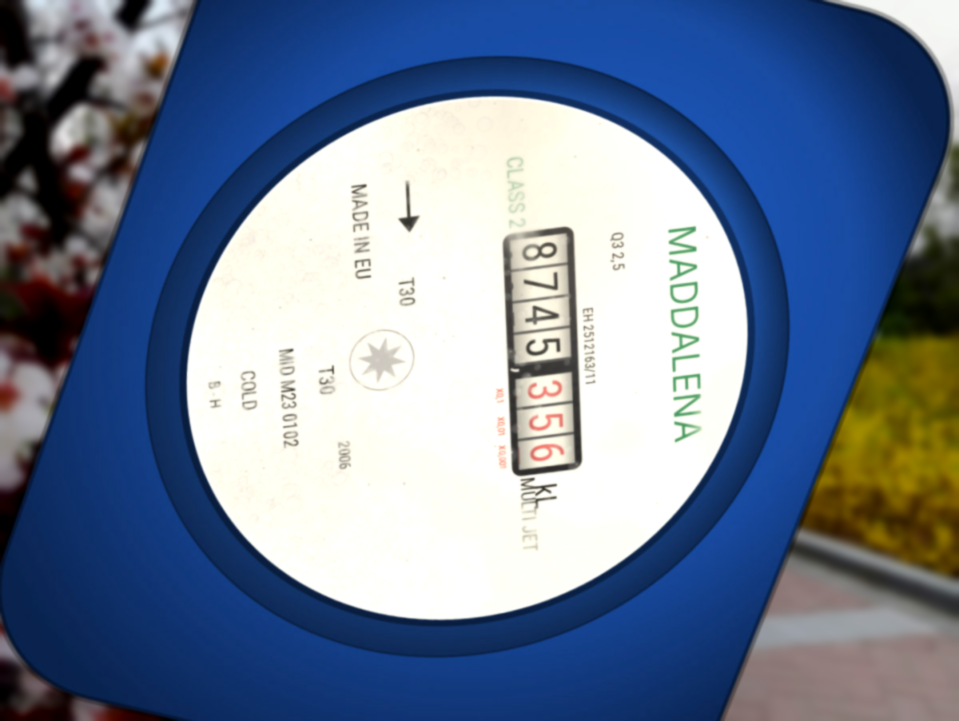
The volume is 8745.356 (kL)
